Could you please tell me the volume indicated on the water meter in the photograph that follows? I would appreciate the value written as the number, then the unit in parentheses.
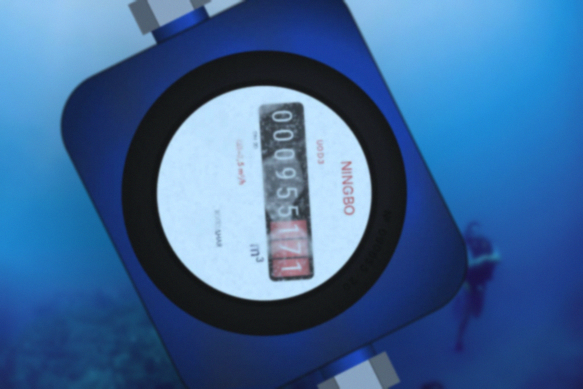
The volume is 955.171 (m³)
